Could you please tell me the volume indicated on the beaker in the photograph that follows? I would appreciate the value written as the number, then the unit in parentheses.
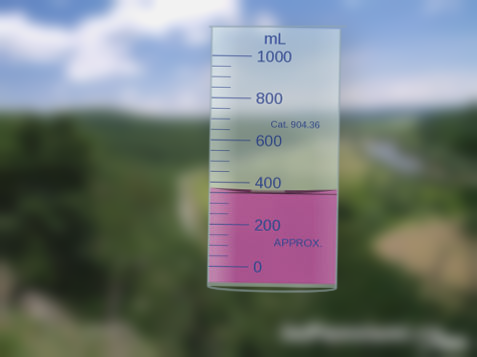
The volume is 350 (mL)
